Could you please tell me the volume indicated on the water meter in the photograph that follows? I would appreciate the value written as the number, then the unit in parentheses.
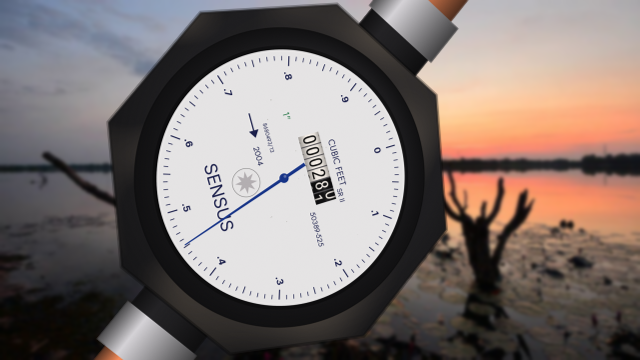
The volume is 280.45 (ft³)
